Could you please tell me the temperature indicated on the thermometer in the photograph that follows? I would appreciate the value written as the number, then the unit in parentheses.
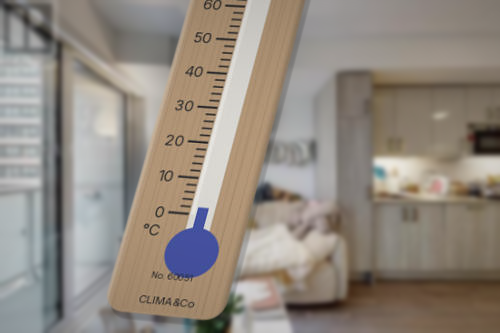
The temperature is 2 (°C)
